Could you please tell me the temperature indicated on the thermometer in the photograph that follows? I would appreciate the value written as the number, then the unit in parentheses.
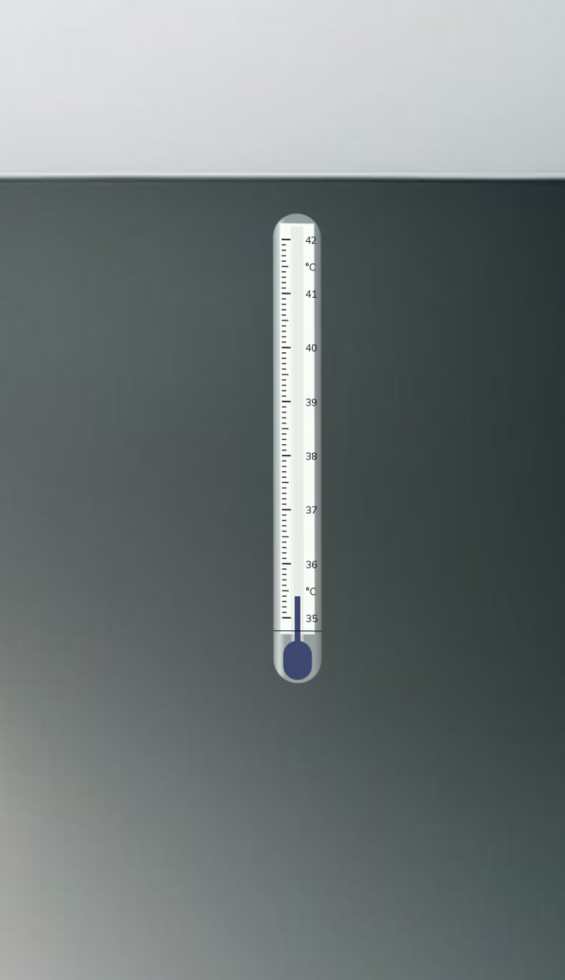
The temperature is 35.4 (°C)
